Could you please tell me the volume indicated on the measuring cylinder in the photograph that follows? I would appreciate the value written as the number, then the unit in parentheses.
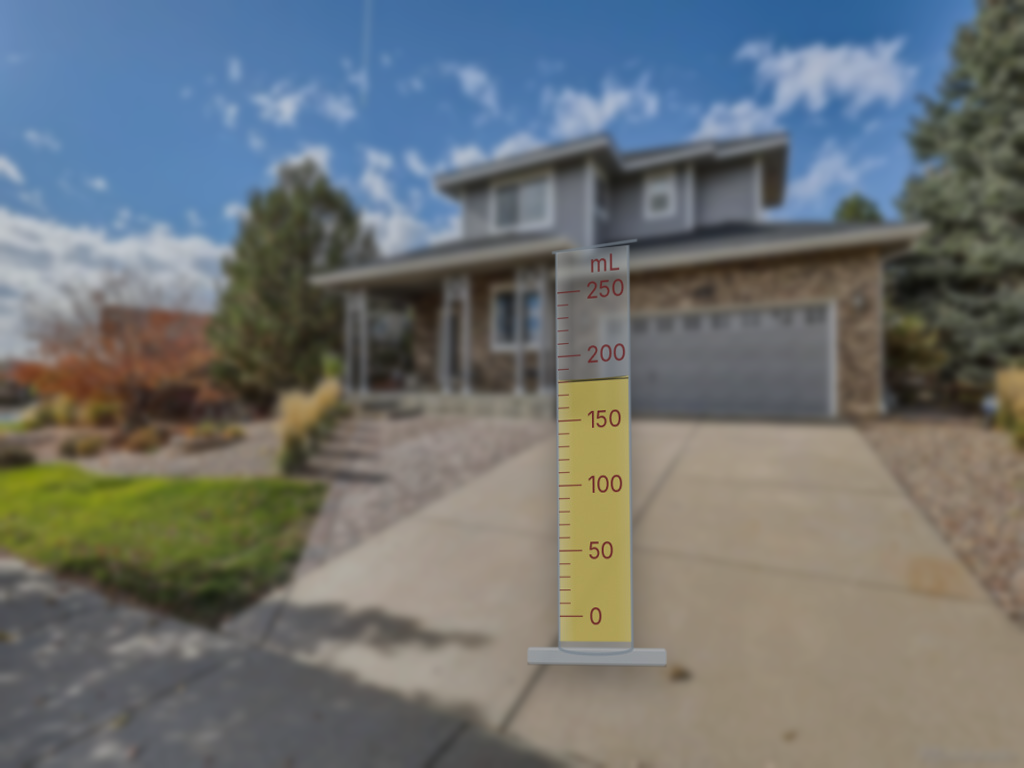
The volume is 180 (mL)
